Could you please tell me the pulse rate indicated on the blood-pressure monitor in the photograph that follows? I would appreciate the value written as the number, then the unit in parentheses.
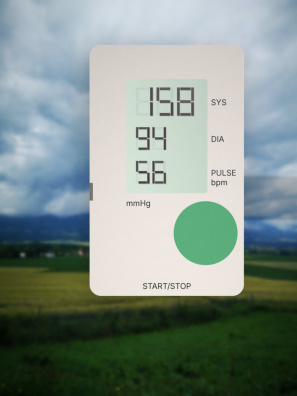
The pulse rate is 56 (bpm)
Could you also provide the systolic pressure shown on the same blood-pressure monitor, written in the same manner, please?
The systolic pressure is 158 (mmHg)
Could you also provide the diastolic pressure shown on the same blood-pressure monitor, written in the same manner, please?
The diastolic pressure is 94 (mmHg)
